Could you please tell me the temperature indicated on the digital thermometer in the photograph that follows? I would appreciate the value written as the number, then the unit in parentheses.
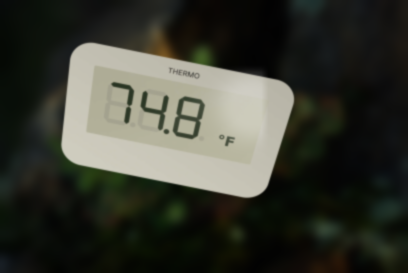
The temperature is 74.8 (°F)
